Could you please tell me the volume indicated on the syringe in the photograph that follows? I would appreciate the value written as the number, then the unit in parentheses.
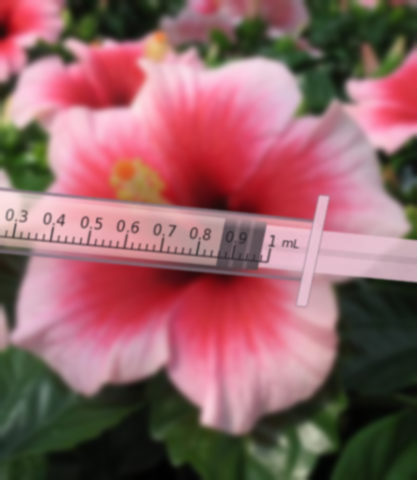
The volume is 0.86 (mL)
